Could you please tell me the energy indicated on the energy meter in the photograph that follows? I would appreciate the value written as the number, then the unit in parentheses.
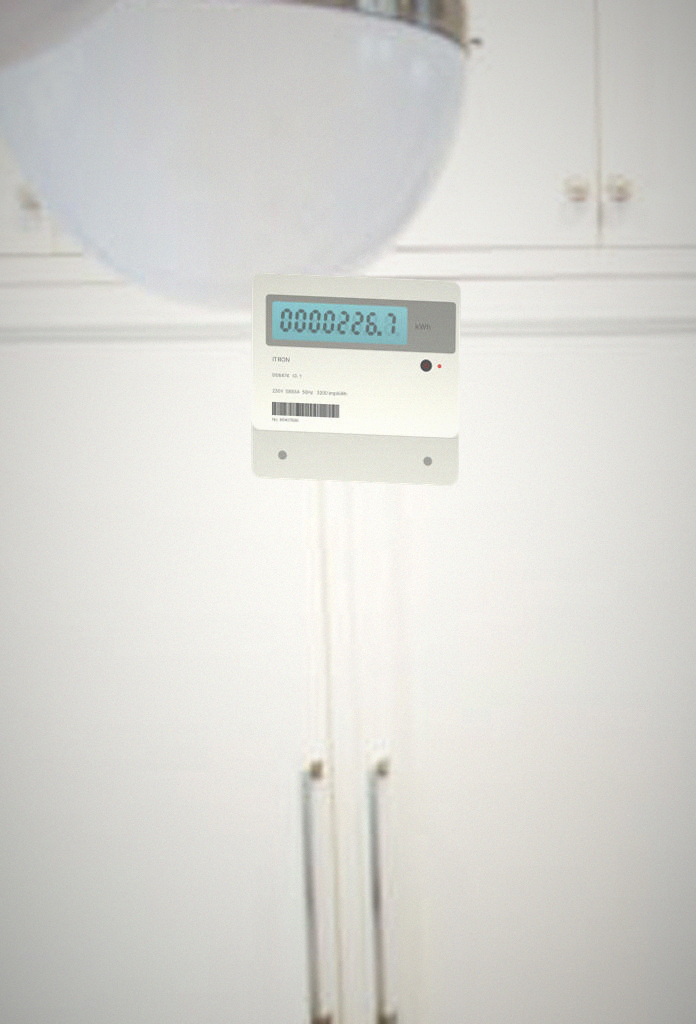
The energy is 226.7 (kWh)
